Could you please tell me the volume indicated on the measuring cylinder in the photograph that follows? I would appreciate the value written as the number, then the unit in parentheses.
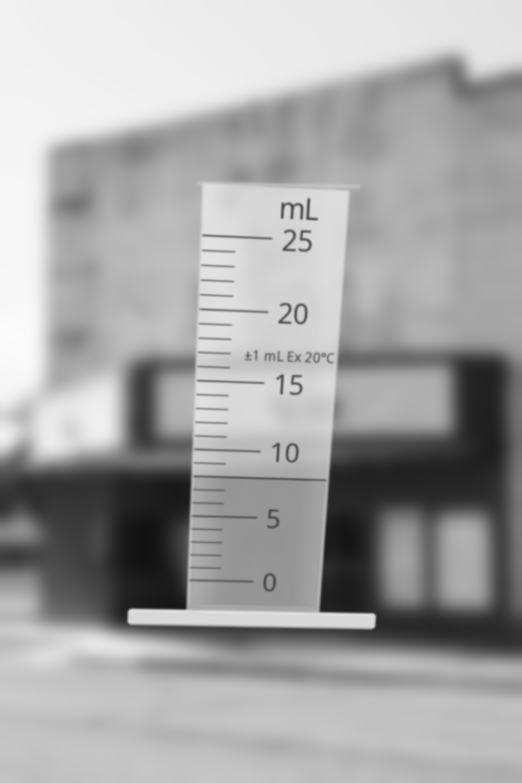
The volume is 8 (mL)
